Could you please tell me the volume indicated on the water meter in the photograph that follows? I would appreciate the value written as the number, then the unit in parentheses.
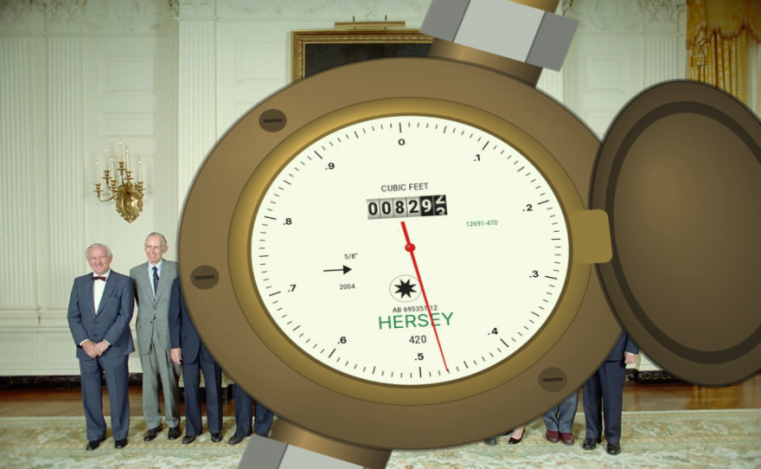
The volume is 8292.47 (ft³)
